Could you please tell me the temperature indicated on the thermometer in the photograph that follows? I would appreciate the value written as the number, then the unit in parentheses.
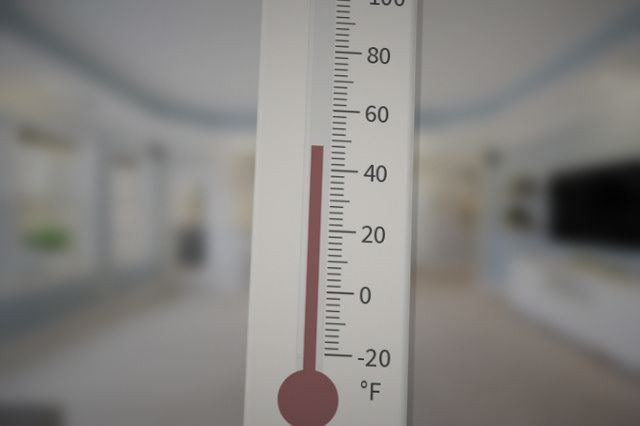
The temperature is 48 (°F)
